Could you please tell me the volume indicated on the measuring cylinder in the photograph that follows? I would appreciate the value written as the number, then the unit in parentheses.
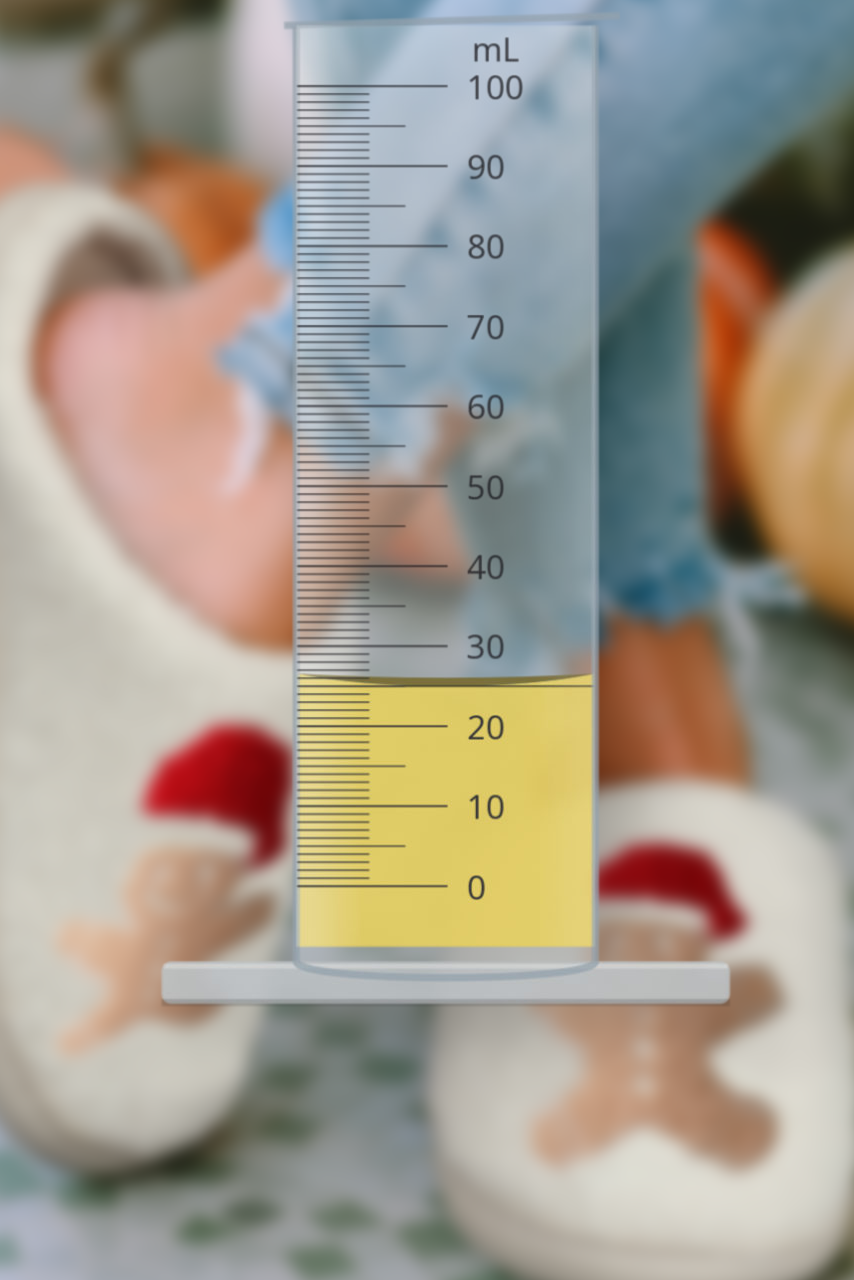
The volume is 25 (mL)
